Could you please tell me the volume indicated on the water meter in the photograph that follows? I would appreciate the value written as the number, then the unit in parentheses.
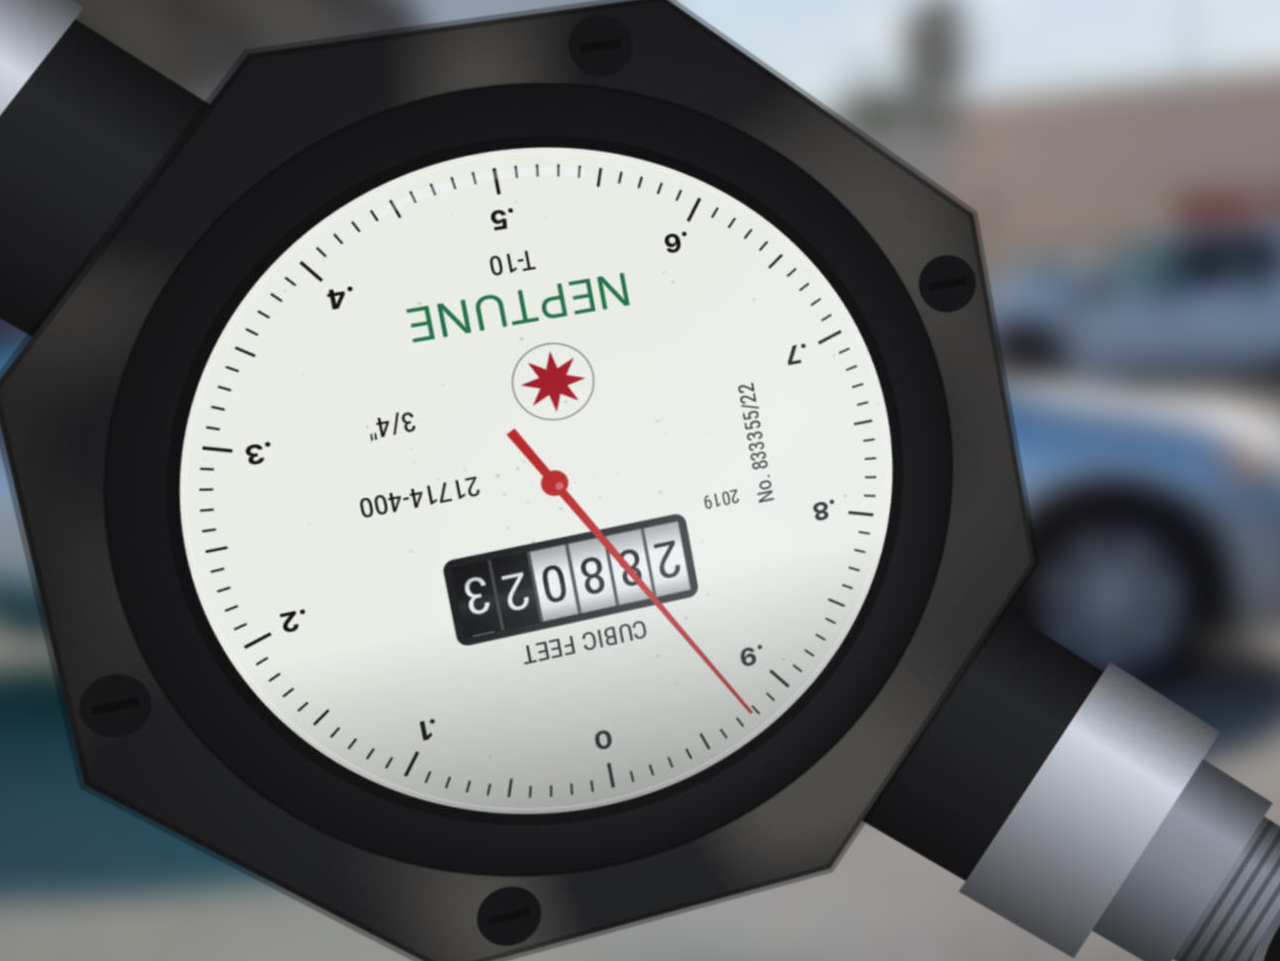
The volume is 288022.92 (ft³)
